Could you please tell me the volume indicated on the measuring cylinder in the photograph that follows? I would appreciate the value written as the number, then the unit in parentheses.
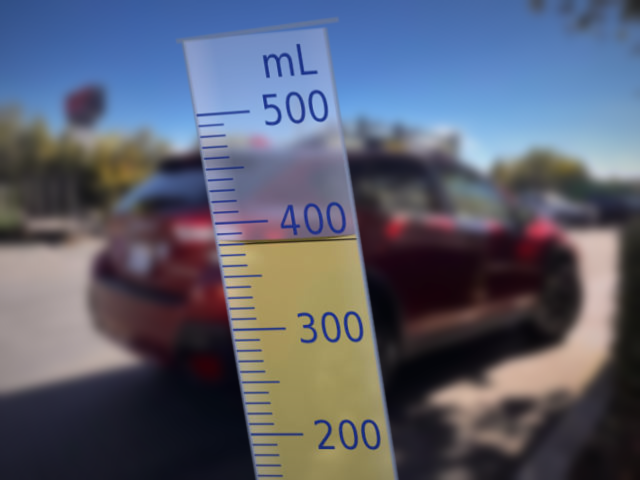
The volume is 380 (mL)
